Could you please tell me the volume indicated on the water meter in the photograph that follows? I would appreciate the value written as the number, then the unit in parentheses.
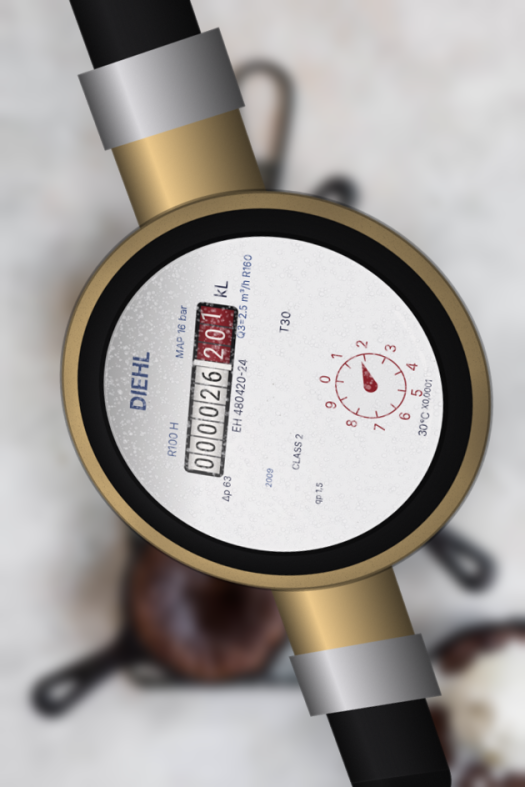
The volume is 26.2011 (kL)
